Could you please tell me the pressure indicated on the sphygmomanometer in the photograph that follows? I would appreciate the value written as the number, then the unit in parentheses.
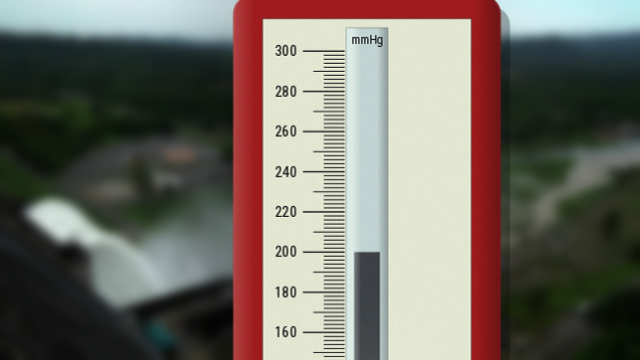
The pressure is 200 (mmHg)
